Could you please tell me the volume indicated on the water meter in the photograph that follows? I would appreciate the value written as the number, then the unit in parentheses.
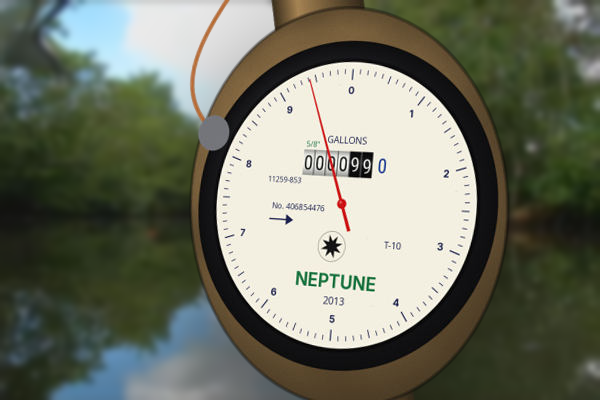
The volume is 989.4 (gal)
